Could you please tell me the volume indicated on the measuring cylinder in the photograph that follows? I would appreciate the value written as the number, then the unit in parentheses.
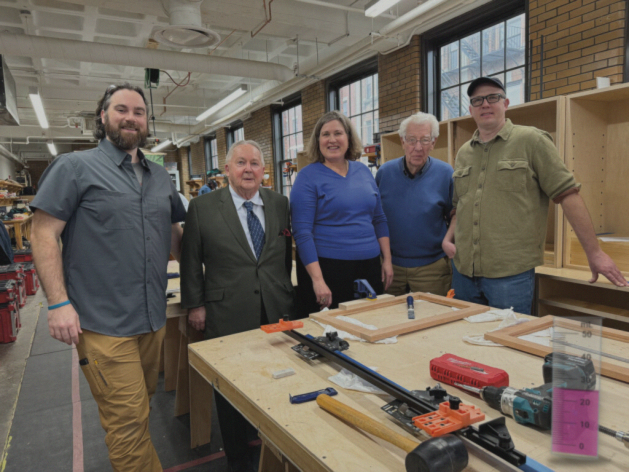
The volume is 25 (mL)
